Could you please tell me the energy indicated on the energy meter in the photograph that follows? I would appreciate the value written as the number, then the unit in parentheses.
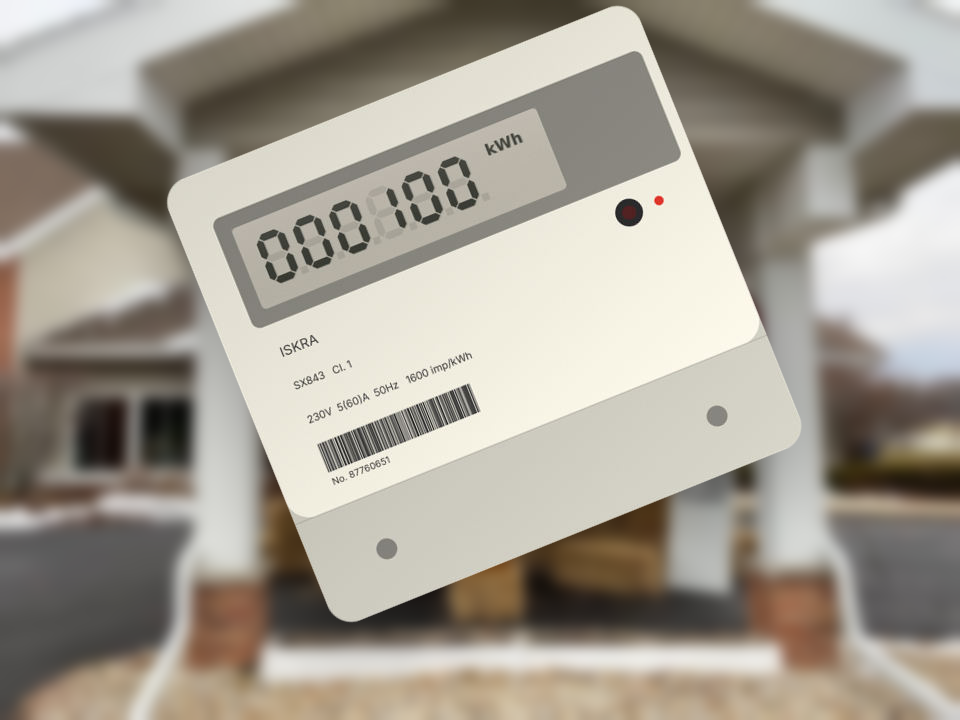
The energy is 100 (kWh)
